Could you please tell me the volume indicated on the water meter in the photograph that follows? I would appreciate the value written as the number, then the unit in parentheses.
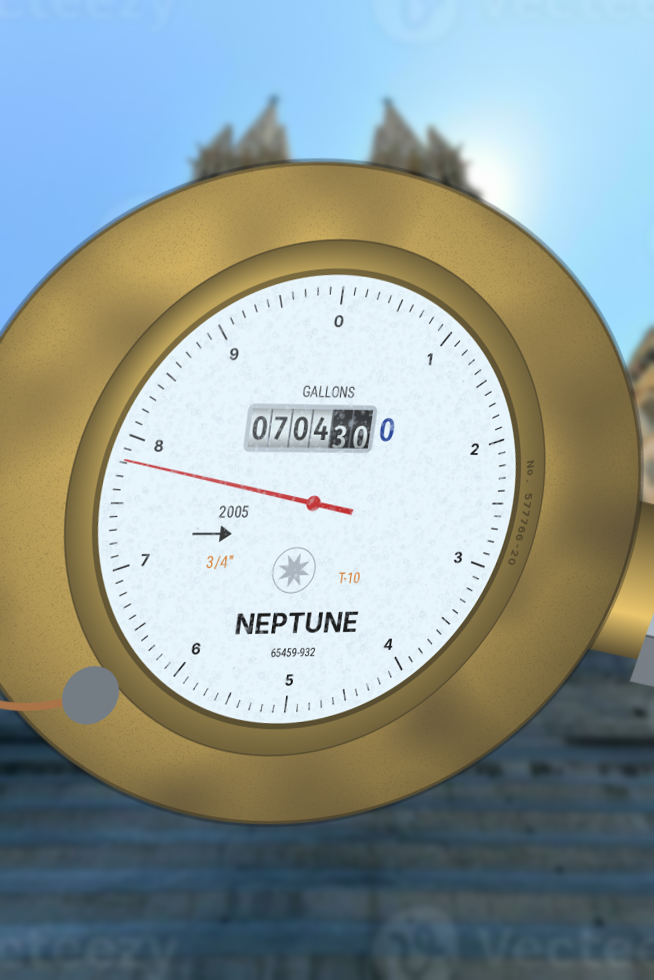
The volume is 704297.8 (gal)
